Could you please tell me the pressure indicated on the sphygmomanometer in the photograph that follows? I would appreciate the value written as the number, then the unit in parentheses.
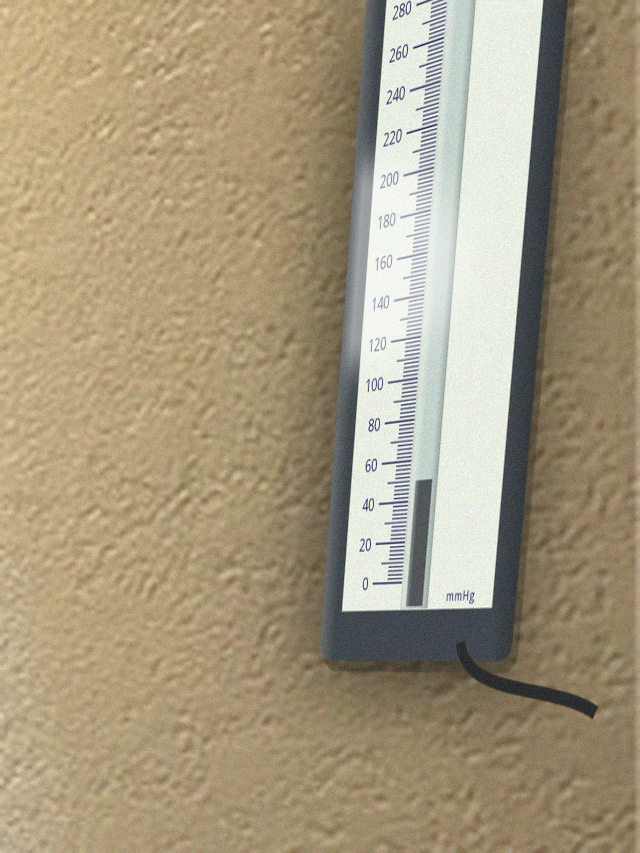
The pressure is 50 (mmHg)
